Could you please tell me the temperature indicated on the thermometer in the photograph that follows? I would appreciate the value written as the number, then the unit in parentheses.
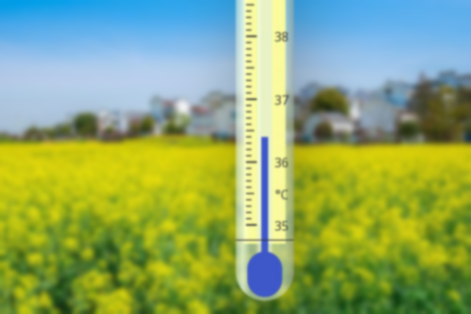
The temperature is 36.4 (°C)
